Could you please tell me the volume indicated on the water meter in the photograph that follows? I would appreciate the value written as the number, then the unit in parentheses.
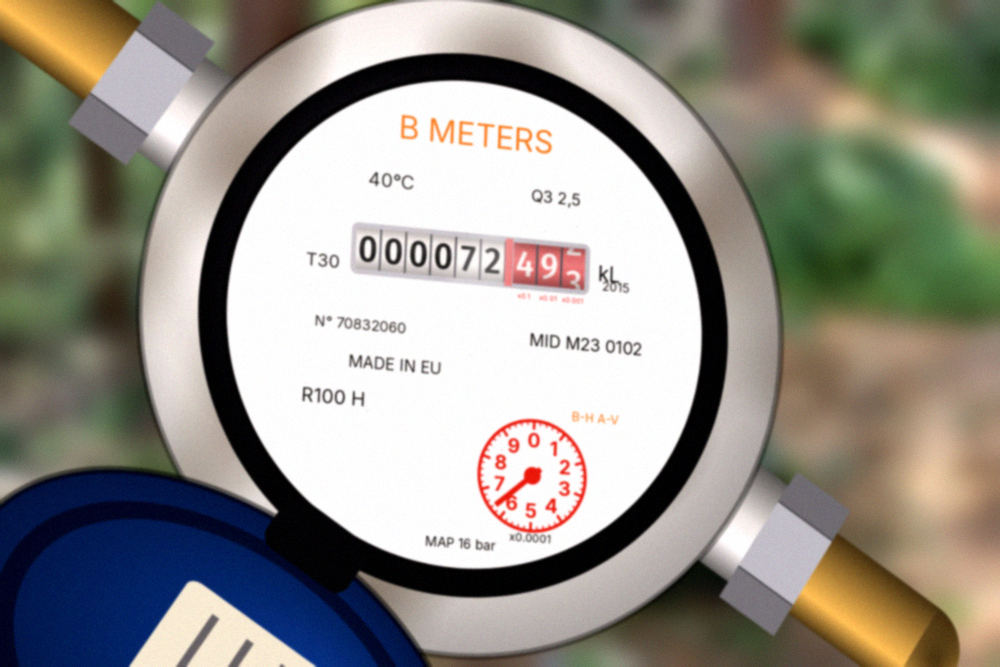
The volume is 72.4926 (kL)
